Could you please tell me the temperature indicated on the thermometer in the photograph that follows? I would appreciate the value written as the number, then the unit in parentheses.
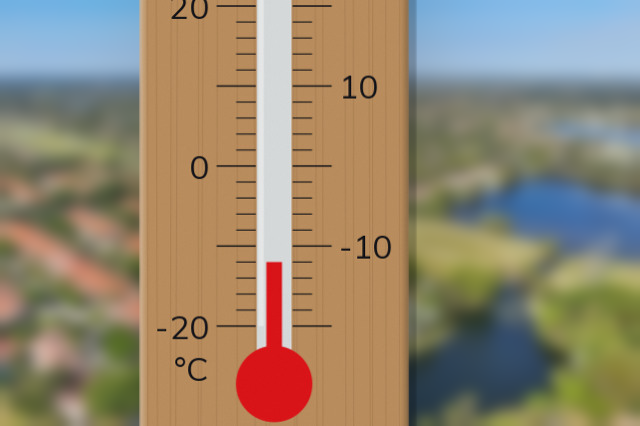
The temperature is -12 (°C)
